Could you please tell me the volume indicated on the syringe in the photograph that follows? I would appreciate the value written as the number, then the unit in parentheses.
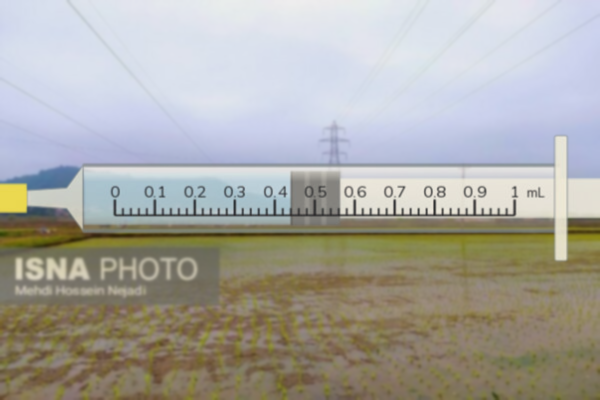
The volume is 0.44 (mL)
